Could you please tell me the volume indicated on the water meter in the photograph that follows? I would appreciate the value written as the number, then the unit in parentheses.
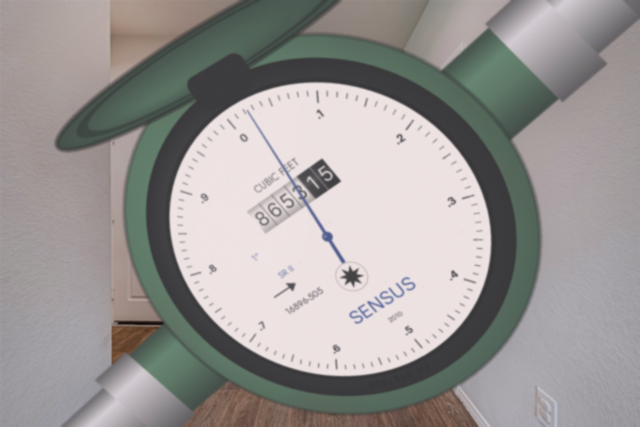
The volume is 865315.02 (ft³)
